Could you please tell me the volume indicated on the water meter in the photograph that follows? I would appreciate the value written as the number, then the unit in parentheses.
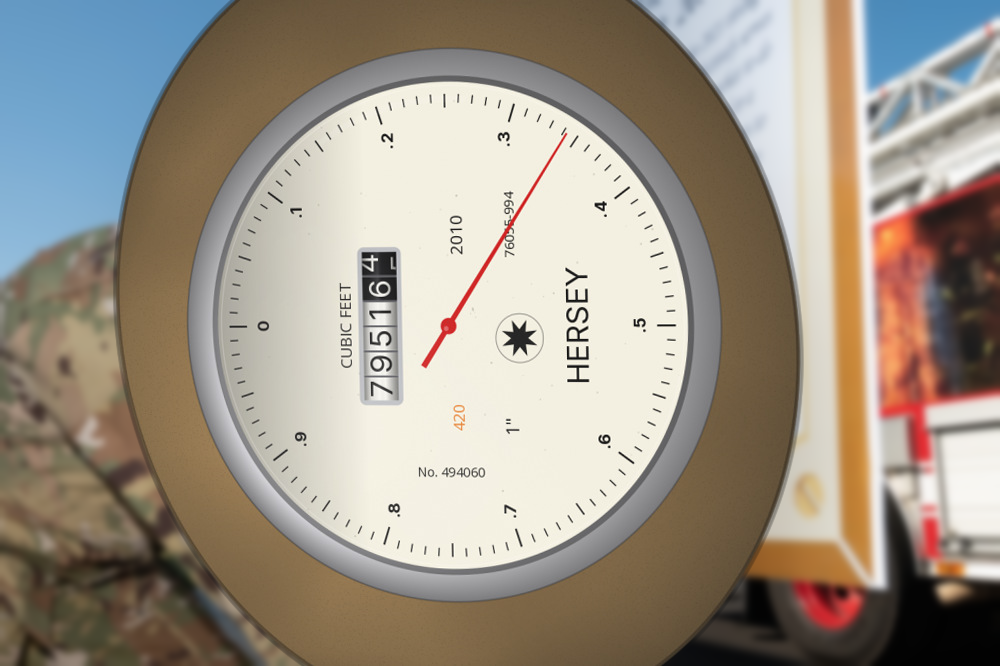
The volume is 795164.34 (ft³)
